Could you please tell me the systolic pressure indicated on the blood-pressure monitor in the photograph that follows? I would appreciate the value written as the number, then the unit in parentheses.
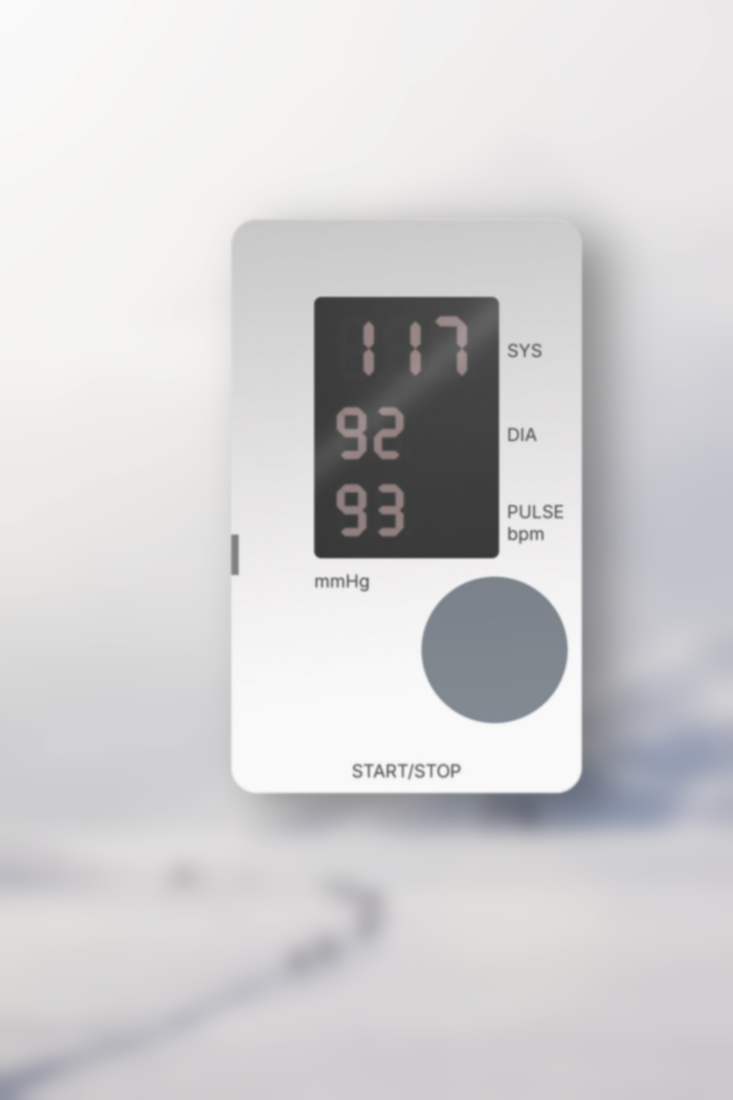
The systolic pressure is 117 (mmHg)
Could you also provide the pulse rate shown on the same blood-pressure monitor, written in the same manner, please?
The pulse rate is 93 (bpm)
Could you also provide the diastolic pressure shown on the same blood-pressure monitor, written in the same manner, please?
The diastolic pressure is 92 (mmHg)
